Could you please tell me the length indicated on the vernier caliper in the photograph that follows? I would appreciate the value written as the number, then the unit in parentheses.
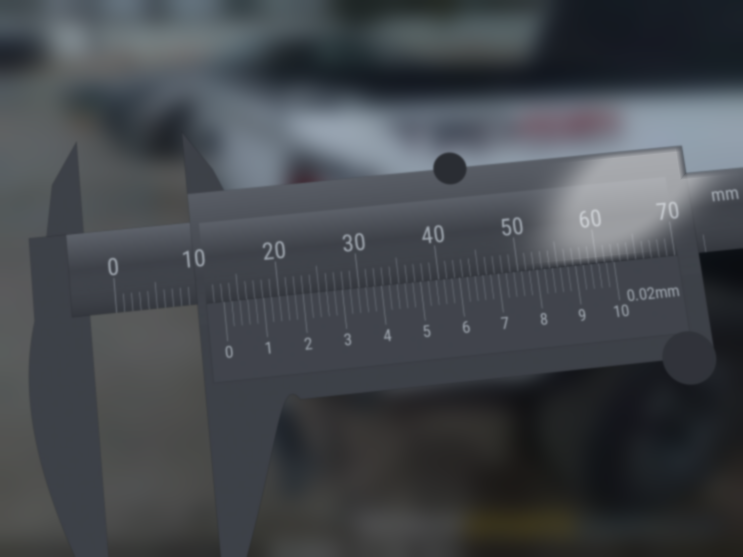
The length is 13.2 (mm)
